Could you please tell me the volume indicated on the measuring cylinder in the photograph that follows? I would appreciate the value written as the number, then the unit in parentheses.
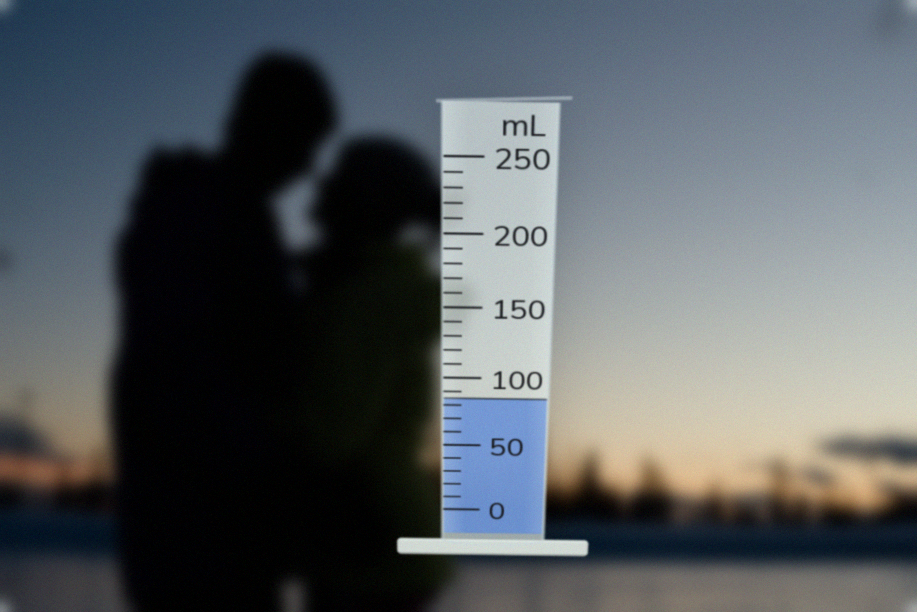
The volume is 85 (mL)
